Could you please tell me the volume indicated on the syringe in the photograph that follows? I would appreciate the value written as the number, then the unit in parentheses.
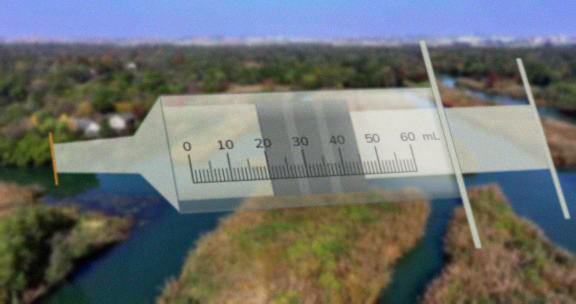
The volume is 20 (mL)
